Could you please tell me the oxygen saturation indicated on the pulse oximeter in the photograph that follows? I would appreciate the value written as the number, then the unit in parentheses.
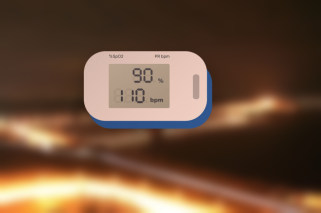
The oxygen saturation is 90 (%)
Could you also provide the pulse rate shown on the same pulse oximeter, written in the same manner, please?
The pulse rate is 110 (bpm)
